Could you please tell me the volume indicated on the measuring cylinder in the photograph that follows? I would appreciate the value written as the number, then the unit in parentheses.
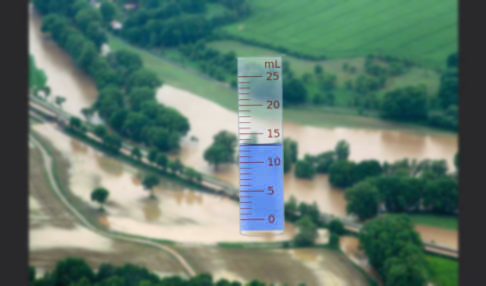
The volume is 13 (mL)
